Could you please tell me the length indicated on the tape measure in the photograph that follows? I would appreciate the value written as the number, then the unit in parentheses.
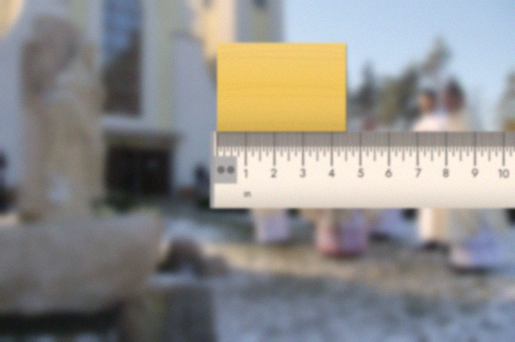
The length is 4.5 (in)
